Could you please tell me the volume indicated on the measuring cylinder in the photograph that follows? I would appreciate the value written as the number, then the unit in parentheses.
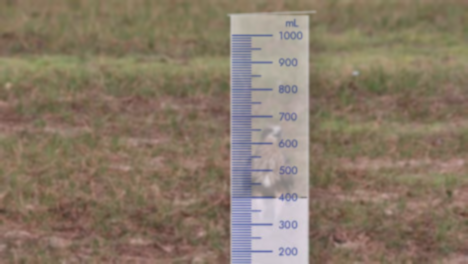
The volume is 400 (mL)
